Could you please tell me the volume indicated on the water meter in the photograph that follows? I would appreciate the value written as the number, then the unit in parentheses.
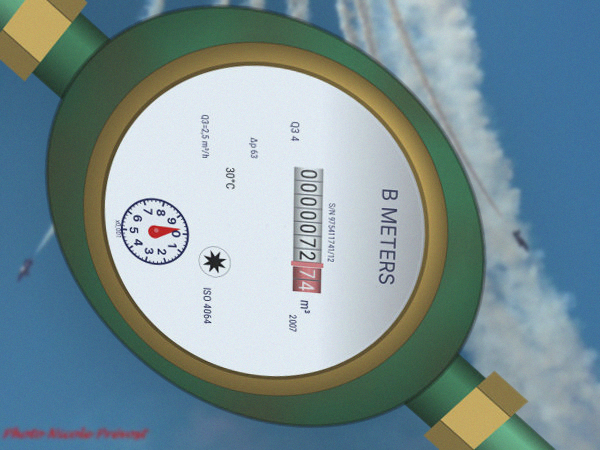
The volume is 72.739 (m³)
